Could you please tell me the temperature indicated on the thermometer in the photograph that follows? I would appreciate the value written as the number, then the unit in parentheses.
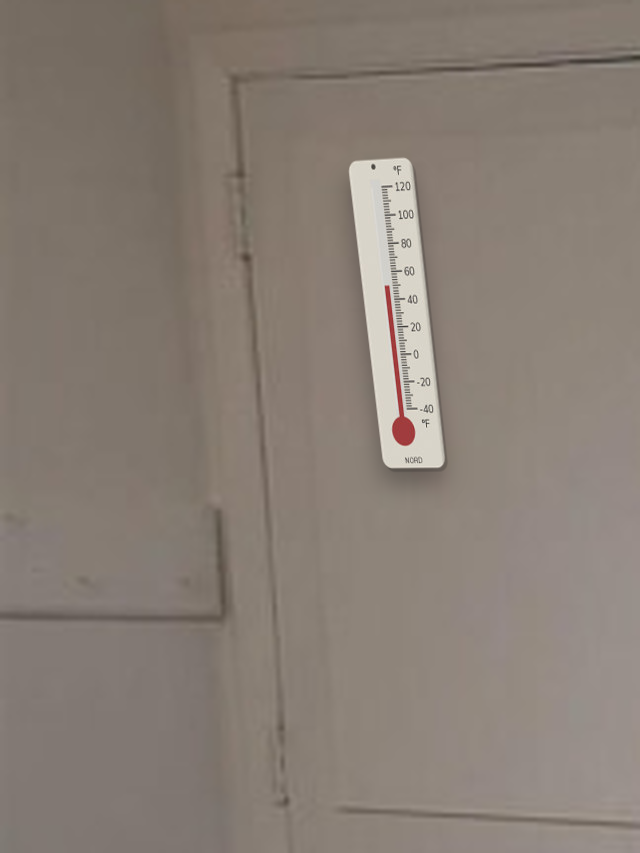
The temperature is 50 (°F)
